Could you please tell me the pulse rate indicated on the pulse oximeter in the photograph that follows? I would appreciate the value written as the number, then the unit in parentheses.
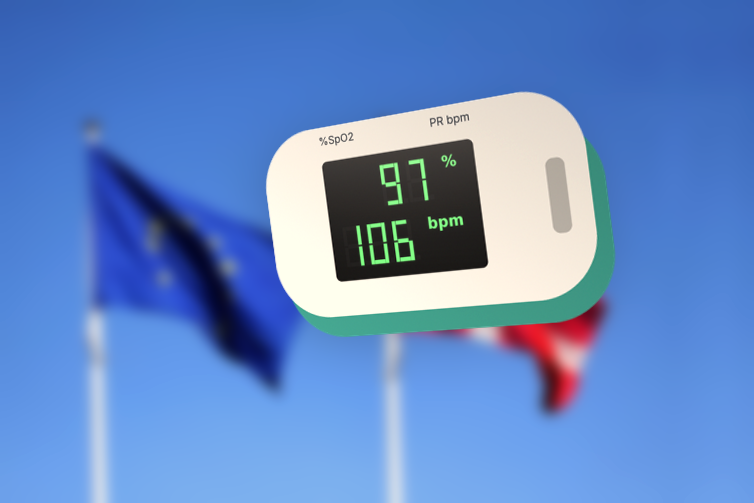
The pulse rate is 106 (bpm)
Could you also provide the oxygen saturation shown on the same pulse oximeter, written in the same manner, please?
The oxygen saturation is 97 (%)
